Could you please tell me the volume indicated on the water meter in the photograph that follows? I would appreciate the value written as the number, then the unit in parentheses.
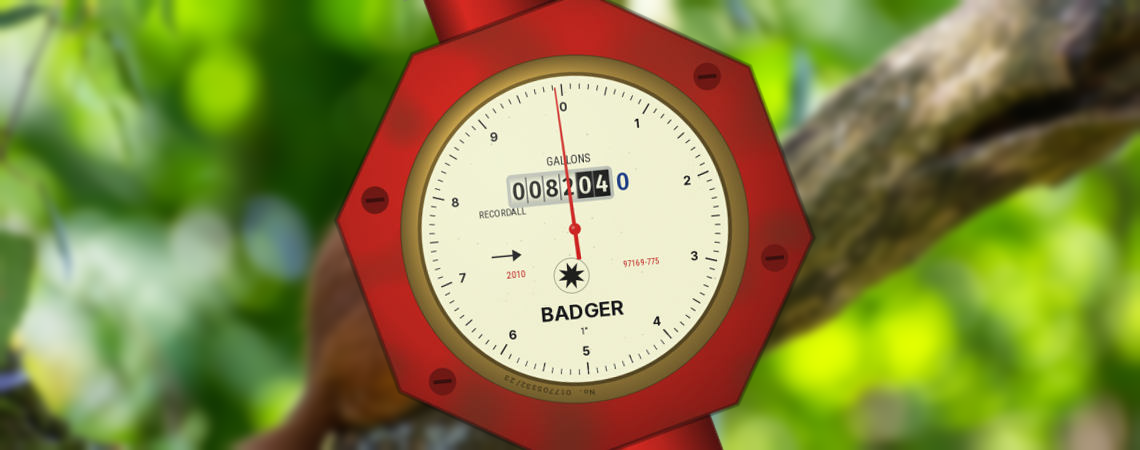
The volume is 82039.9 (gal)
